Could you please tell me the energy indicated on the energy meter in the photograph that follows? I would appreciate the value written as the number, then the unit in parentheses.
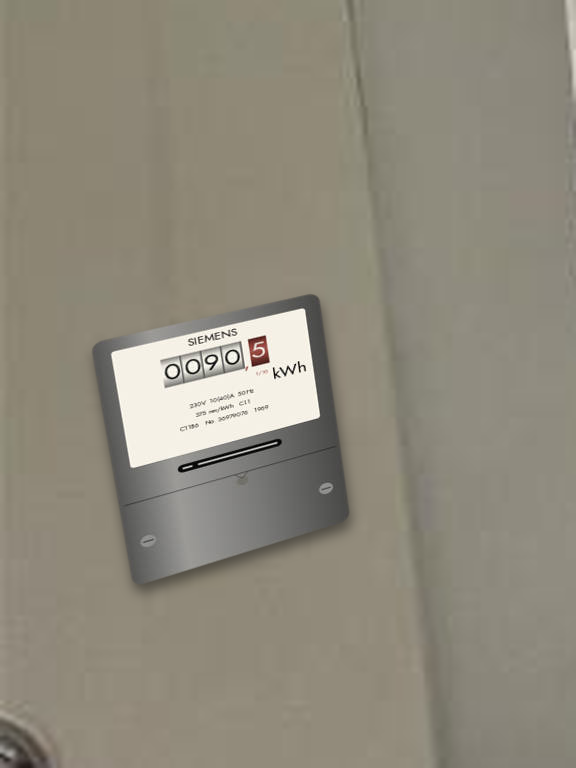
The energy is 90.5 (kWh)
